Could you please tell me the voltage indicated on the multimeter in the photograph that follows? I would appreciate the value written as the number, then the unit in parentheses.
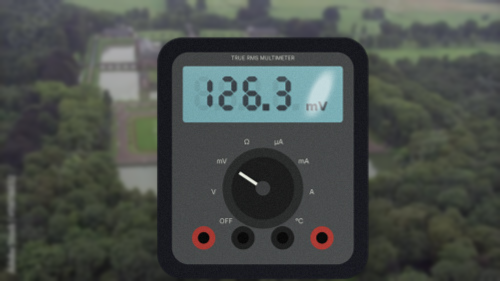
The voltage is 126.3 (mV)
